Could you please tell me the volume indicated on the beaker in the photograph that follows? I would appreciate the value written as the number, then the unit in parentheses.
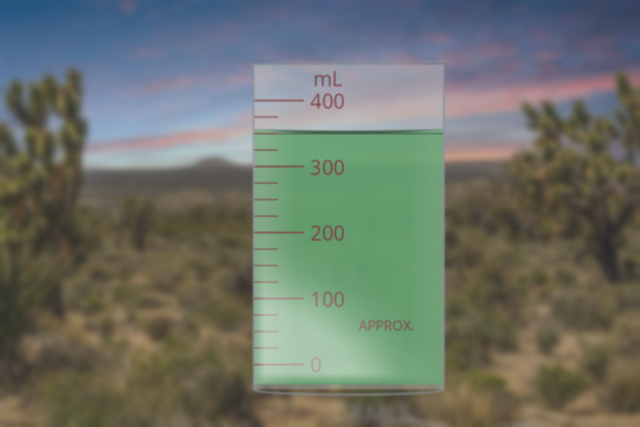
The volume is 350 (mL)
